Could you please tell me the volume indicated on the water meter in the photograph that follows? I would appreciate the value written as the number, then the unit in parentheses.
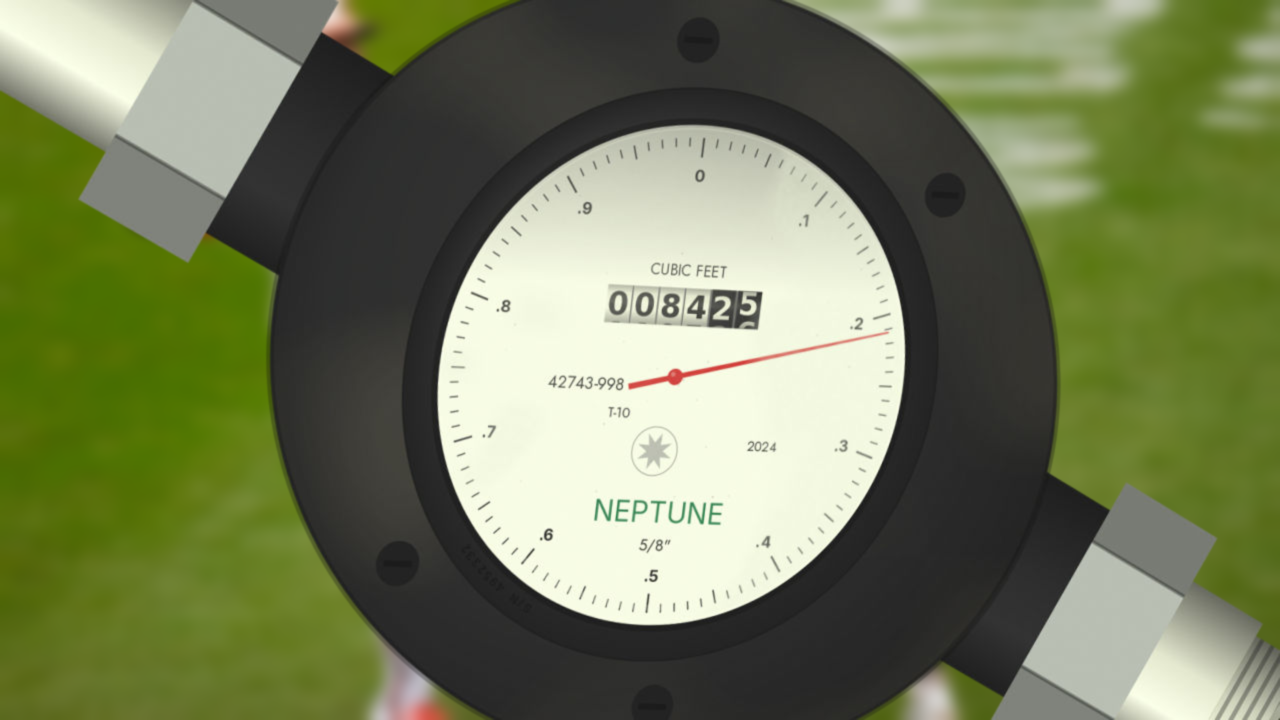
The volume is 8425.21 (ft³)
